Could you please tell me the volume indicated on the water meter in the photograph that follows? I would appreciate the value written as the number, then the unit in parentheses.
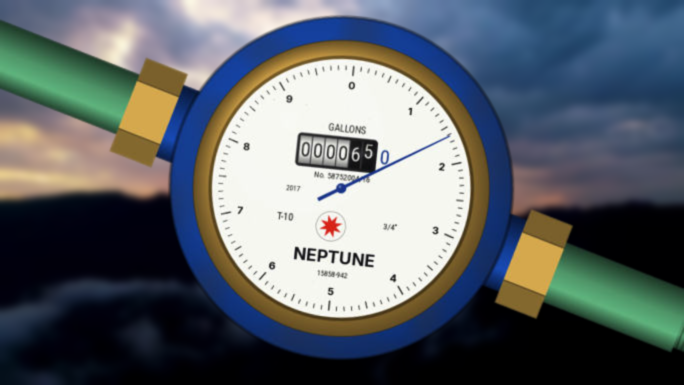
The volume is 651.6 (gal)
